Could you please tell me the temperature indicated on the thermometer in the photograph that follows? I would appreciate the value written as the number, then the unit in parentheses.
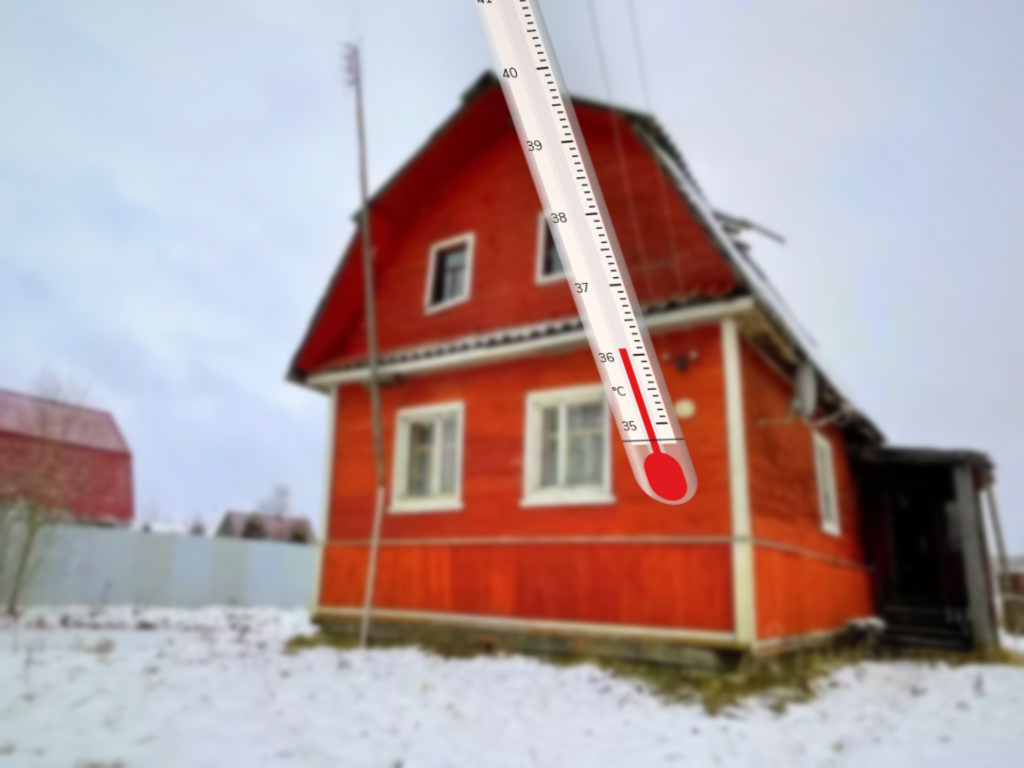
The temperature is 36.1 (°C)
